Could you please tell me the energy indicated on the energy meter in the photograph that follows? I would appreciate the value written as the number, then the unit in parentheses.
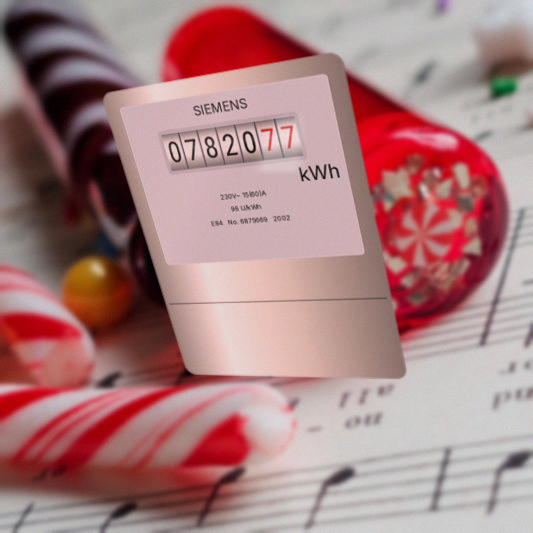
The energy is 7820.77 (kWh)
